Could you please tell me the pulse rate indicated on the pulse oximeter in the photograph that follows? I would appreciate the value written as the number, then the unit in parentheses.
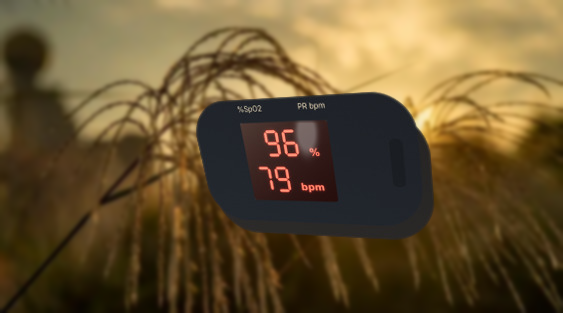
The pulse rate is 79 (bpm)
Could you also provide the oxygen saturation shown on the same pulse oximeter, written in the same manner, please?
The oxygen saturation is 96 (%)
